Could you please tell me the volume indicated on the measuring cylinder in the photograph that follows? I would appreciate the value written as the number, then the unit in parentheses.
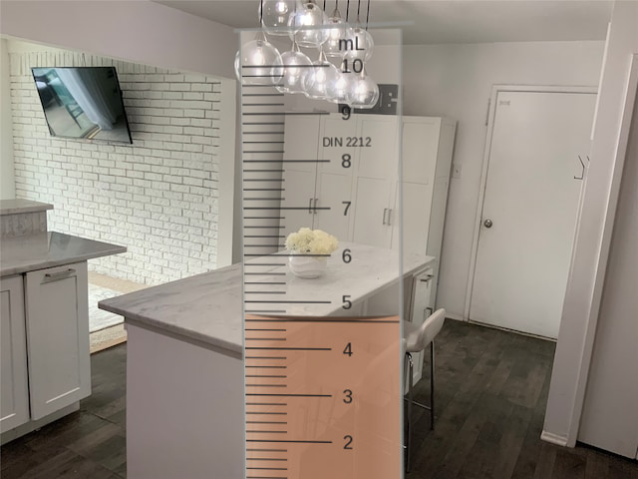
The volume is 4.6 (mL)
